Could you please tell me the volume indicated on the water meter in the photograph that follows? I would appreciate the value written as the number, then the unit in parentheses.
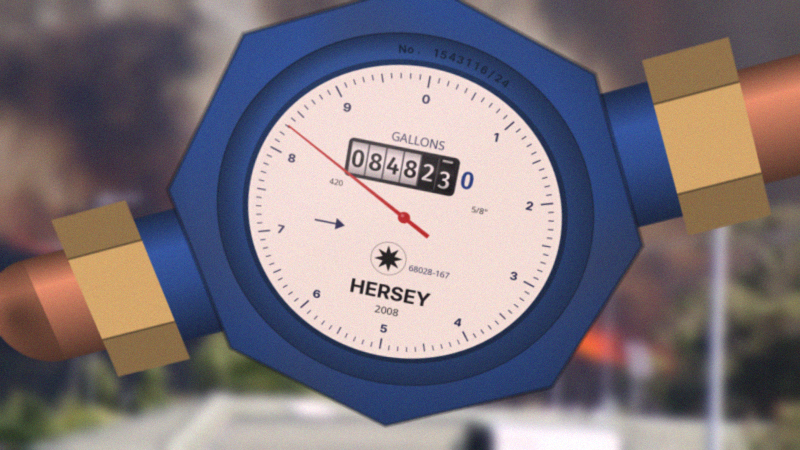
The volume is 848228.3 (gal)
